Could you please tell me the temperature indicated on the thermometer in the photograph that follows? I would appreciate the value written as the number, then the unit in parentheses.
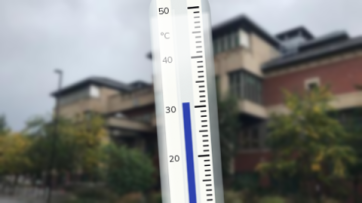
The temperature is 31 (°C)
